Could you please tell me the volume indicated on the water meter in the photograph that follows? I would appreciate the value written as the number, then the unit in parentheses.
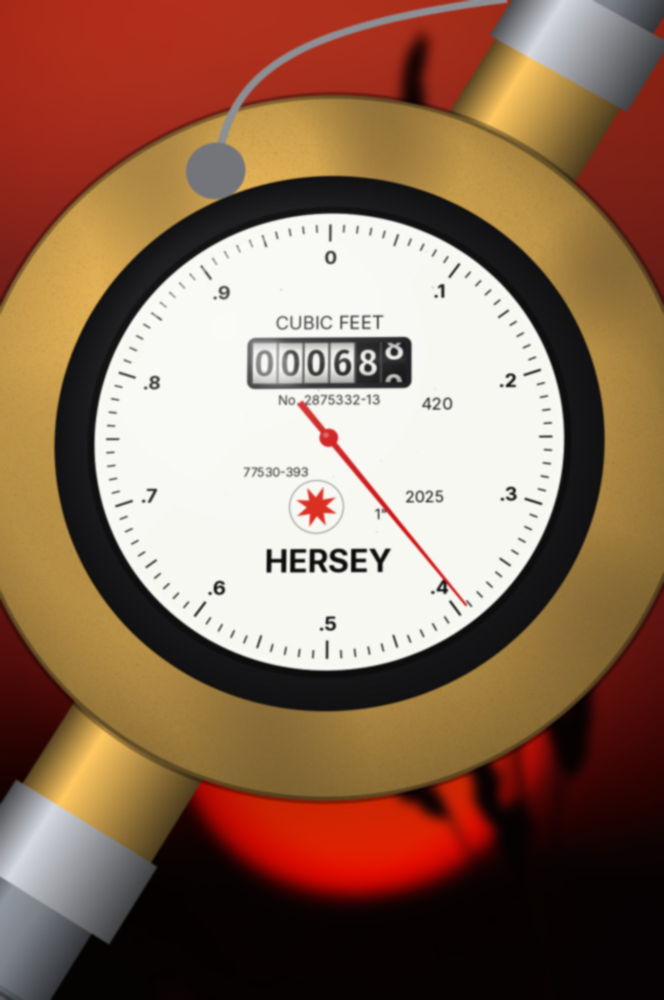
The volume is 688.39 (ft³)
